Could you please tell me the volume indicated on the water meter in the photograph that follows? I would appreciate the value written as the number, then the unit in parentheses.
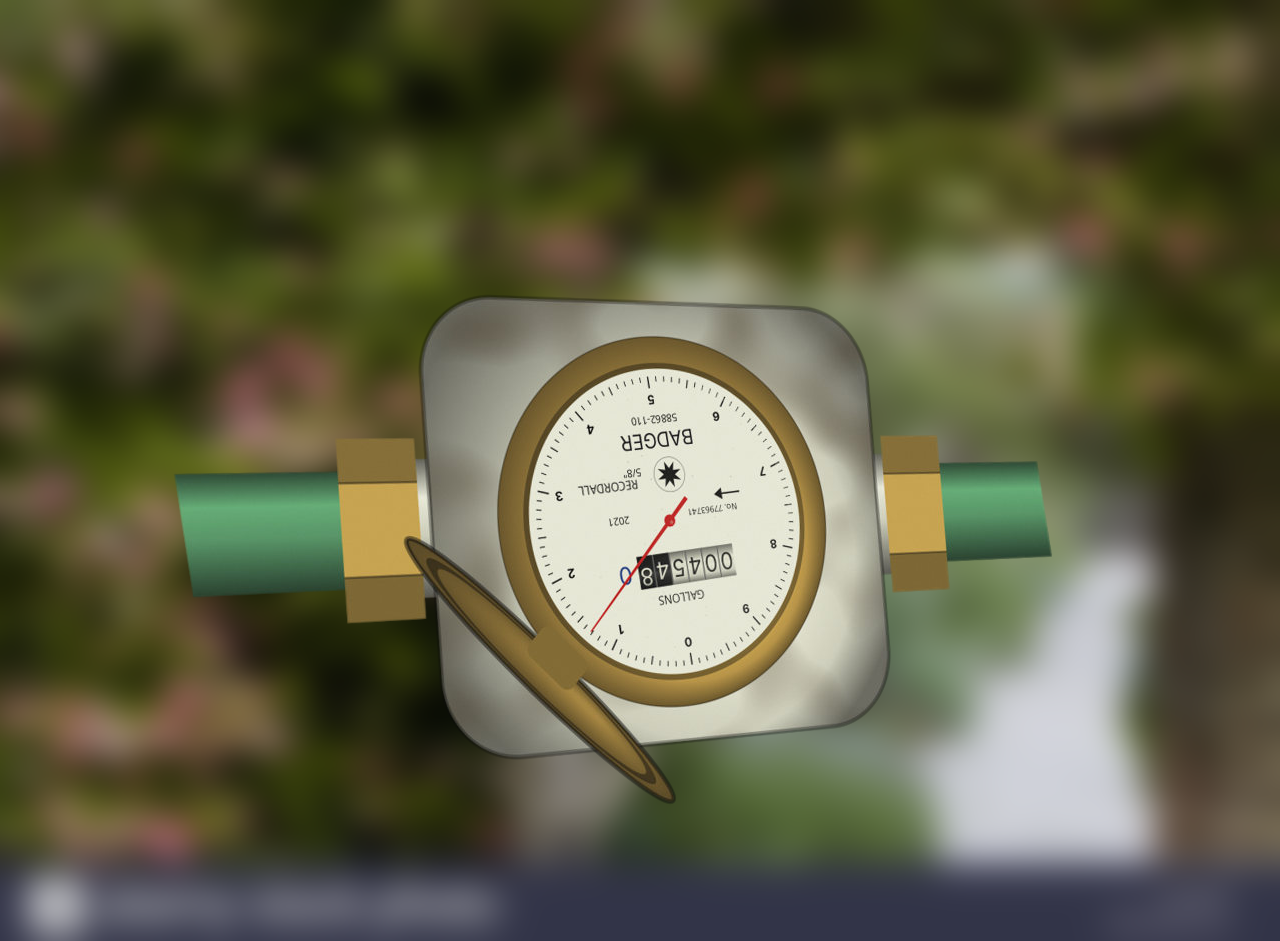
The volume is 45481.3 (gal)
